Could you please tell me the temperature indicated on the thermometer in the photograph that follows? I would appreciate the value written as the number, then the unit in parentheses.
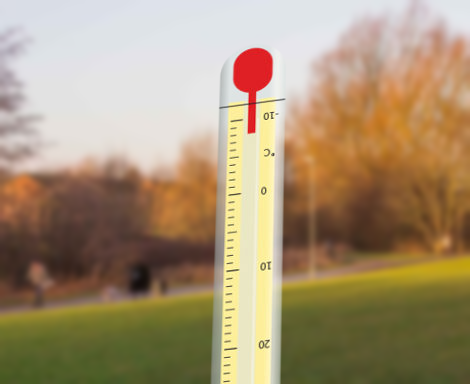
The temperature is -8 (°C)
